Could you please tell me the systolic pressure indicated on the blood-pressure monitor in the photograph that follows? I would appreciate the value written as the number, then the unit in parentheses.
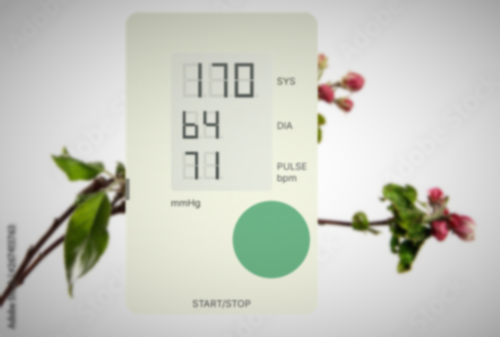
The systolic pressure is 170 (mmHg)
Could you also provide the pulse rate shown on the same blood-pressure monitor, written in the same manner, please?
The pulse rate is 71 (bpm)
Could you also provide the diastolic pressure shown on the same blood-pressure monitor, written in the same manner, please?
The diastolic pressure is 64 (mmHg)
